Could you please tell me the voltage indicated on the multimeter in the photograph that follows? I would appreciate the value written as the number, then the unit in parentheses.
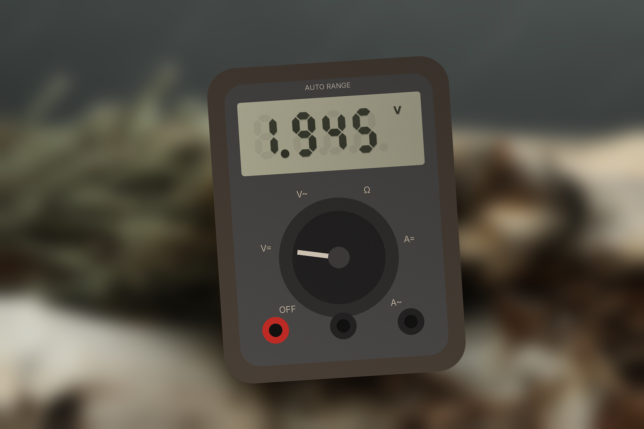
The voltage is 1.945 (V)
